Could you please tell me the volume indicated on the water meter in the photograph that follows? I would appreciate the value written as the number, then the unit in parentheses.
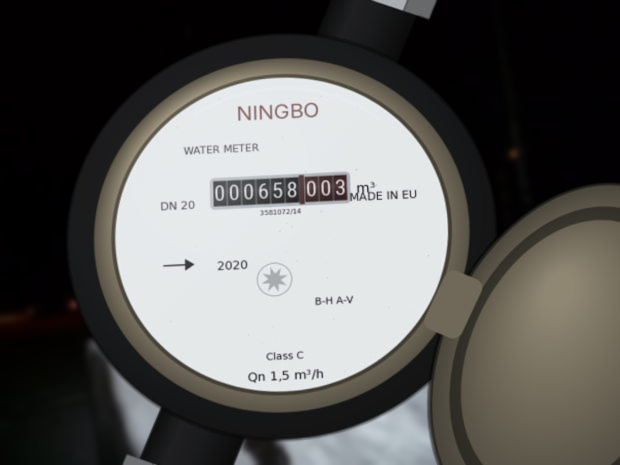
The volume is 658.003 (m³)
